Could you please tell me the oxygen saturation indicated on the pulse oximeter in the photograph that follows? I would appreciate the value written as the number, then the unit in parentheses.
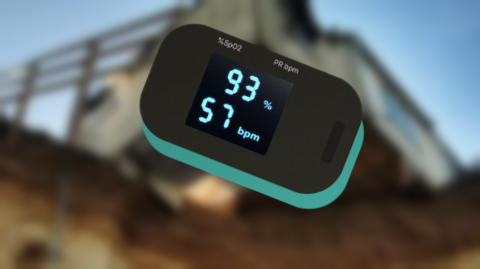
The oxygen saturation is 93 (%)
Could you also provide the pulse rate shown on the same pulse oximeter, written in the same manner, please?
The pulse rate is 57 (bpm)
